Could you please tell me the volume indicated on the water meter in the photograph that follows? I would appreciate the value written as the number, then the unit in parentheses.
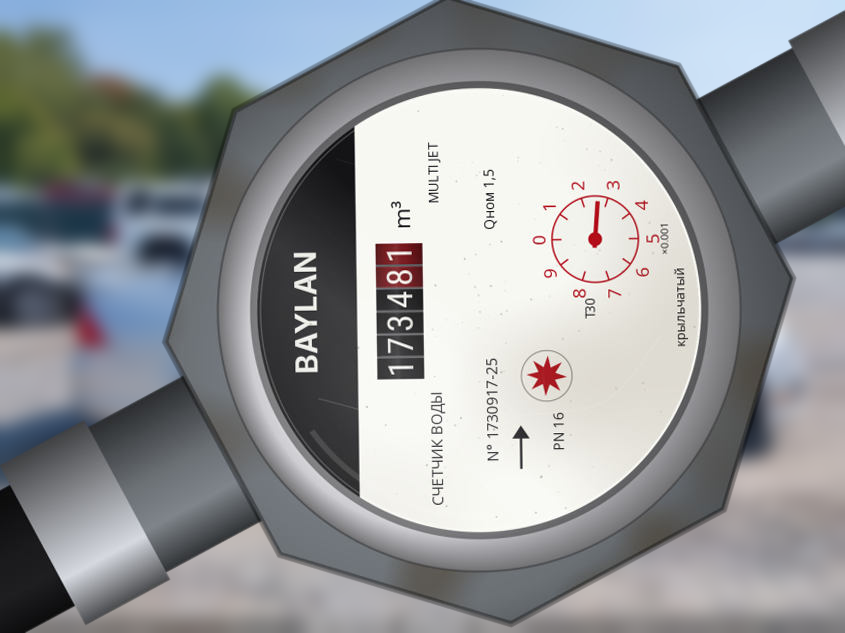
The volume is 1734.812 (m³)
